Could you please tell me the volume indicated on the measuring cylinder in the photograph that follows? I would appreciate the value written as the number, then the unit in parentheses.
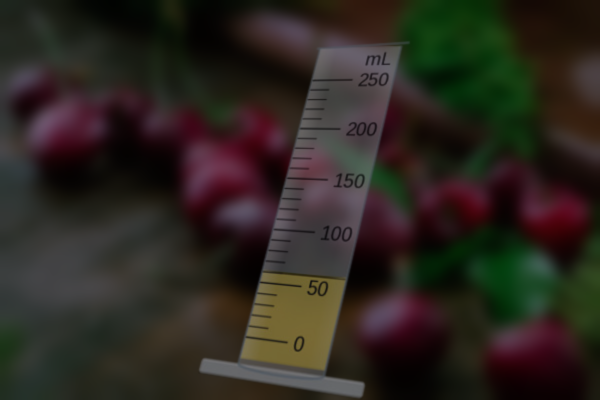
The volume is 60 (mL)
